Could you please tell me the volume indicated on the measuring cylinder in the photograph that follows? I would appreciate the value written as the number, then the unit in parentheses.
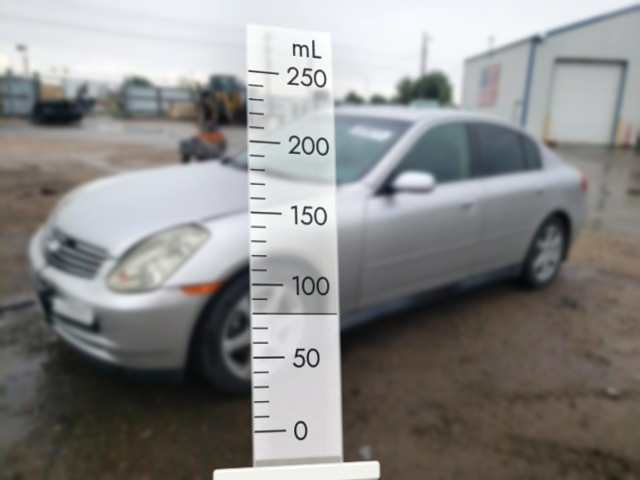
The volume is 80 (mL)
